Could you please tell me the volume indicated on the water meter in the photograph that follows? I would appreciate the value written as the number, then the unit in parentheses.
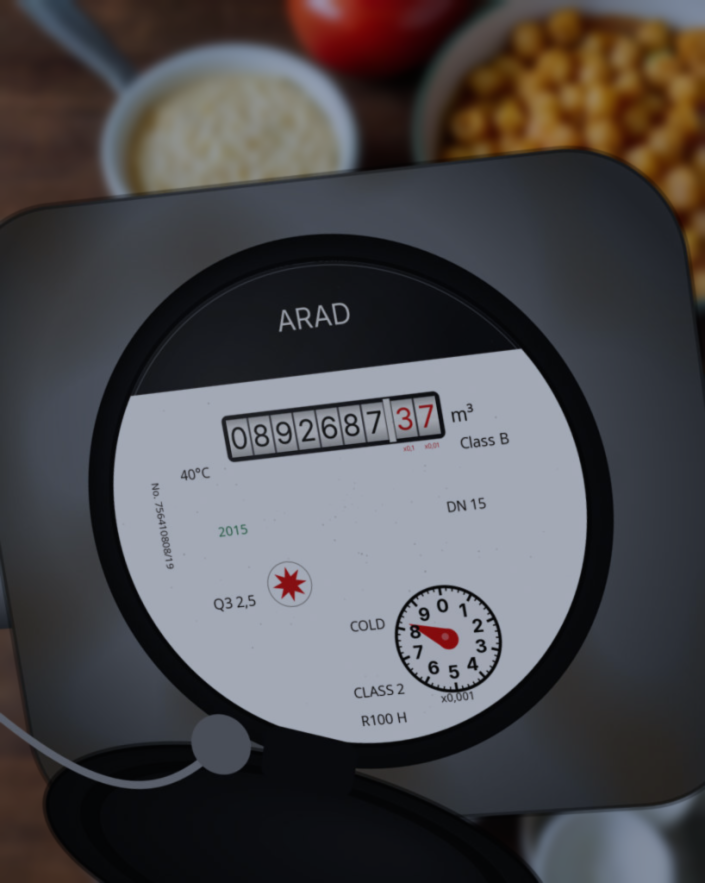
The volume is 892687.378 (m³)
